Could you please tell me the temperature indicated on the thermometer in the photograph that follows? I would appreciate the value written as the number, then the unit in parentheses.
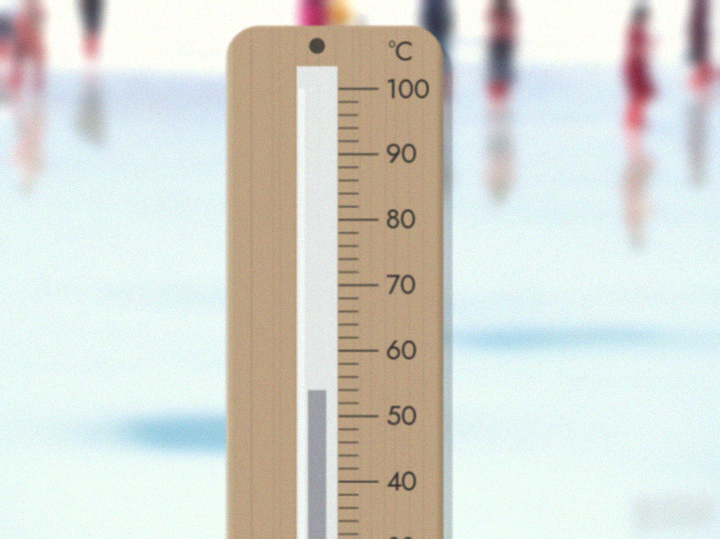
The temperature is 54 (°C)
